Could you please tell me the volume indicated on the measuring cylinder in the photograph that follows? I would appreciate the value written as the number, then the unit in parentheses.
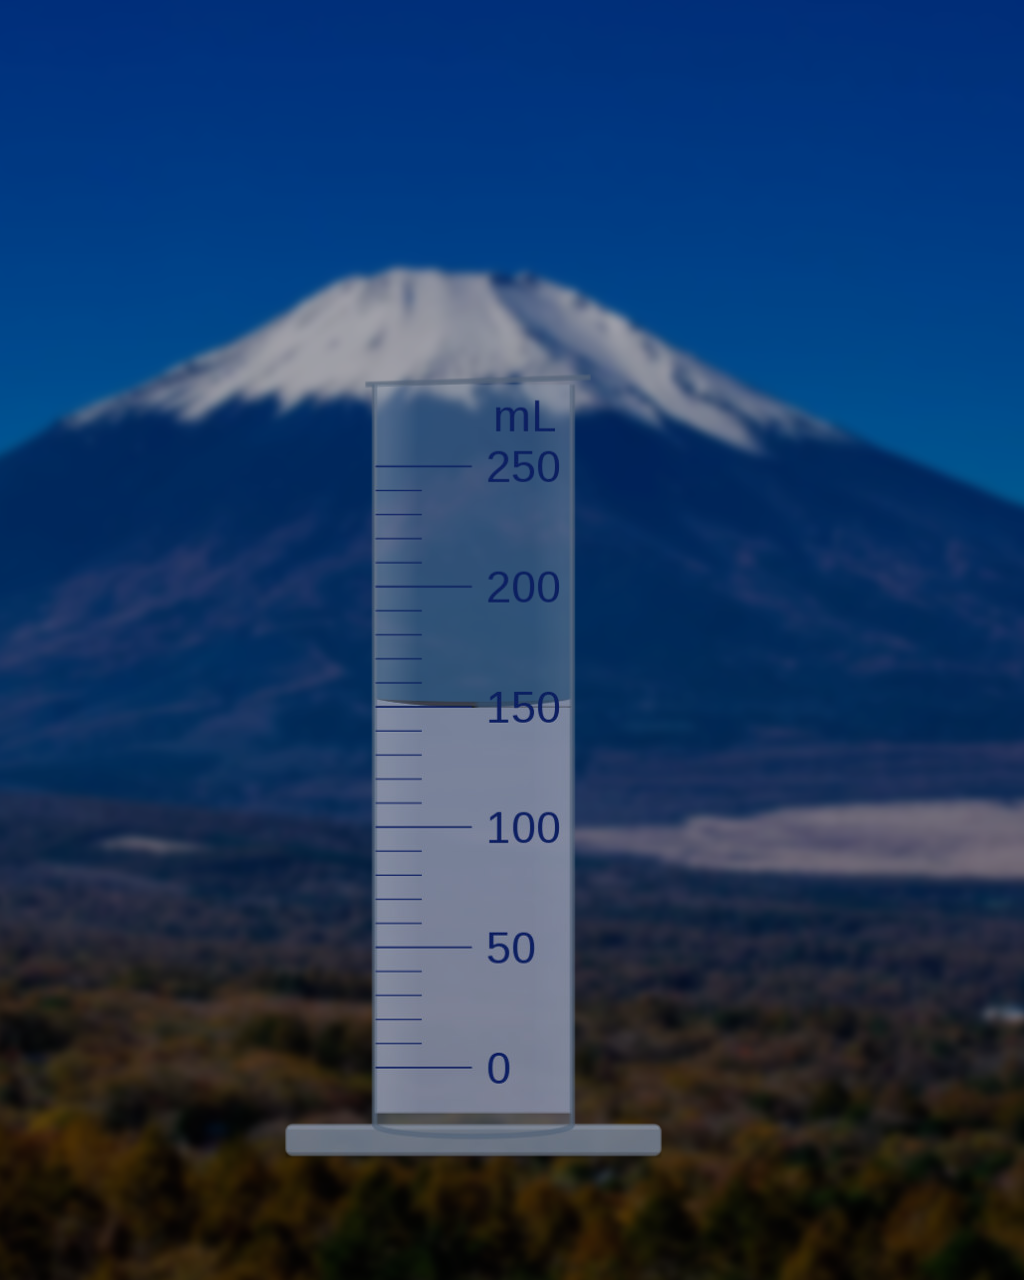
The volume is 150 (mL)
